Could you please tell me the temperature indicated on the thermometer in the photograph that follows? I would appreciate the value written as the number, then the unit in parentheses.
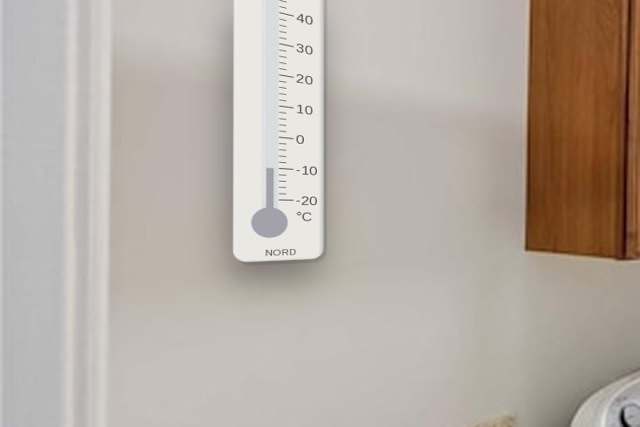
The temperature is -10 (°C)
